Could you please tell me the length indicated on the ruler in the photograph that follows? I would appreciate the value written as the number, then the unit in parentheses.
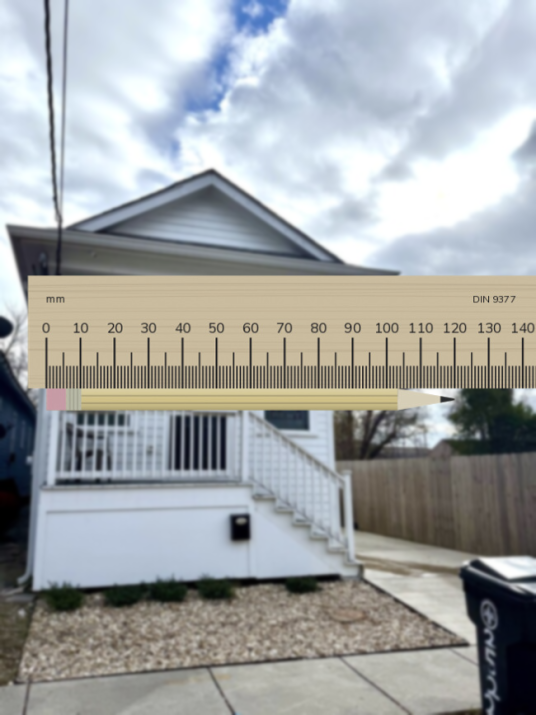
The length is 120 (mm)
